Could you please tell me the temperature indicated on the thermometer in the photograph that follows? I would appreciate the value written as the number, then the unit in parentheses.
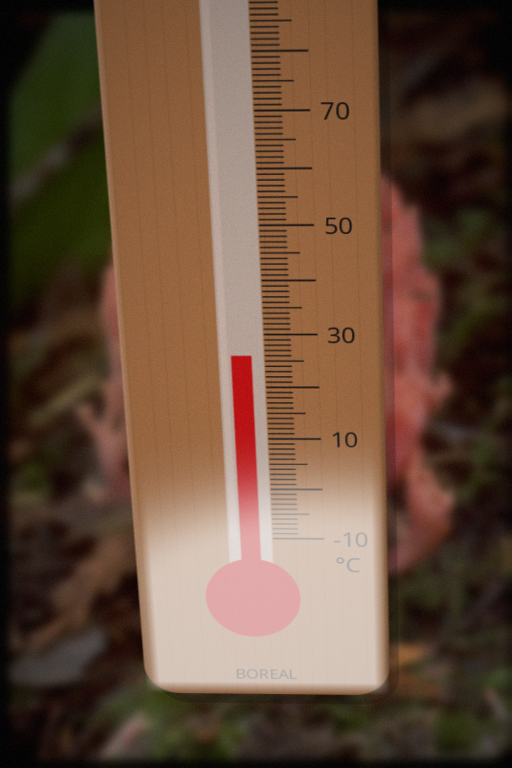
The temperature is 26 (°C)
